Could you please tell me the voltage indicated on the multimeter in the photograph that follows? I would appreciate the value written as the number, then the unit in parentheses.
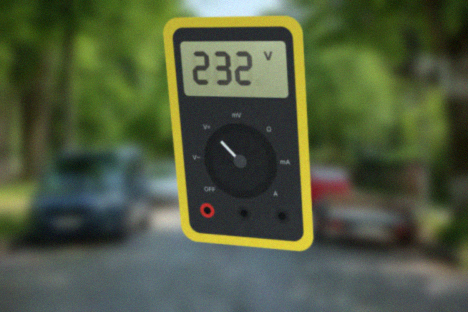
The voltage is 232 (V)
